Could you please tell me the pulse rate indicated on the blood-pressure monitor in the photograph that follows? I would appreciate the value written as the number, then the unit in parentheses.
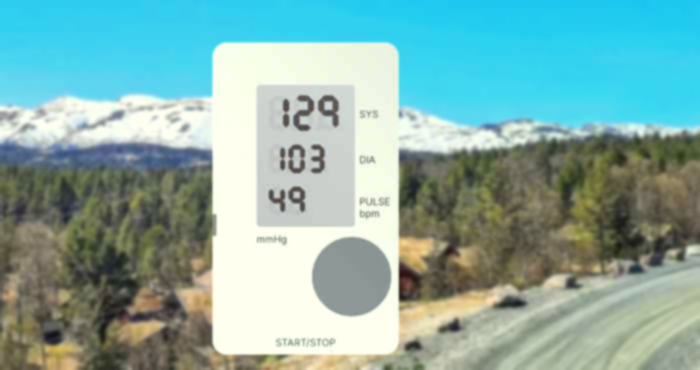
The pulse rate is 49 (bpm)
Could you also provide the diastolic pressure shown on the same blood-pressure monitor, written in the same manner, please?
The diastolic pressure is 103 (mmHg)
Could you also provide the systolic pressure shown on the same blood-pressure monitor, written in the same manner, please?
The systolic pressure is 129 (mmHg)
